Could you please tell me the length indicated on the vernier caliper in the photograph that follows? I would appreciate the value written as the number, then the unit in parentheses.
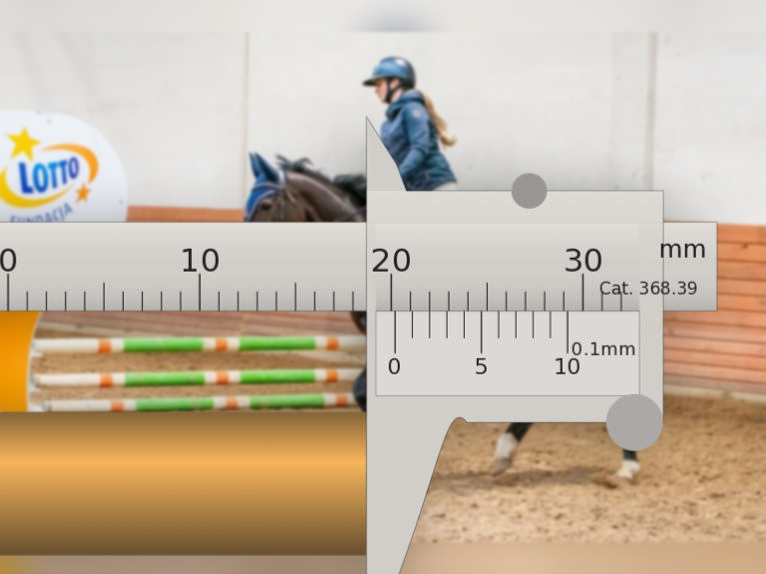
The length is 20.2 (mm)
